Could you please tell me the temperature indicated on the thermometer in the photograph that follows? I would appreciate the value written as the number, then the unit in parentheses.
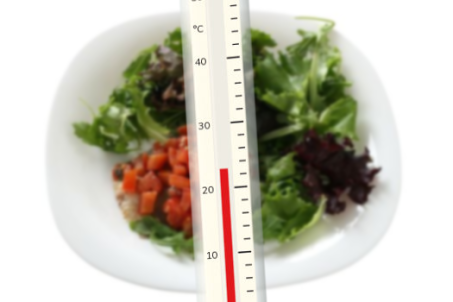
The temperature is 23 (°C)
